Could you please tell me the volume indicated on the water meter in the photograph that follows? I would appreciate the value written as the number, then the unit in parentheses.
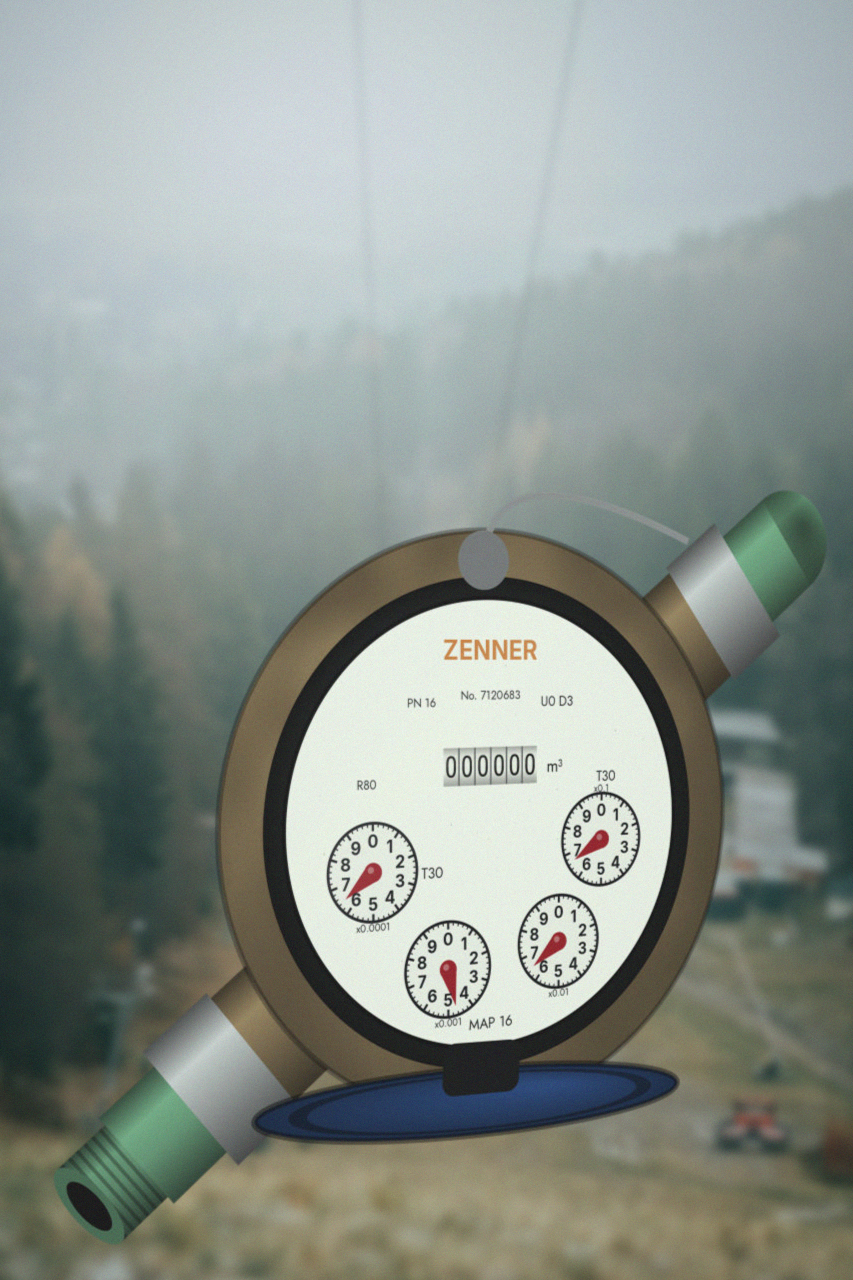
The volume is 0.6646 (m³)
